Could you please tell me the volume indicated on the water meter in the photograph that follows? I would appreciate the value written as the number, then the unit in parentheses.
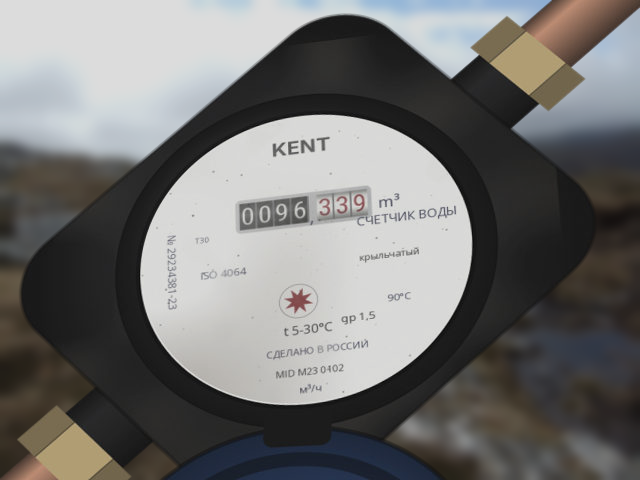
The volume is 96.339 (m³)
